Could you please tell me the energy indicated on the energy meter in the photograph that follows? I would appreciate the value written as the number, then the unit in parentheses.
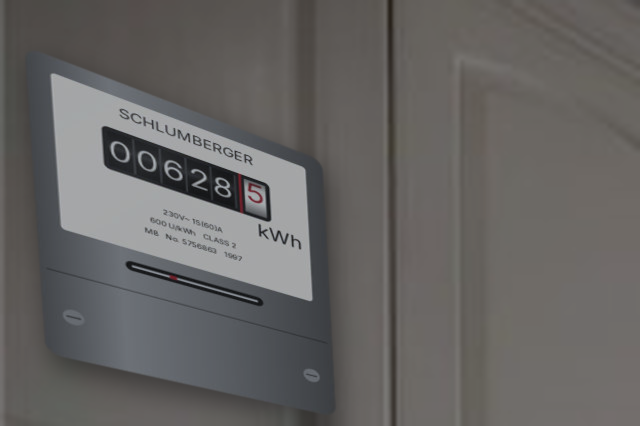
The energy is 628.5 (kWh)
